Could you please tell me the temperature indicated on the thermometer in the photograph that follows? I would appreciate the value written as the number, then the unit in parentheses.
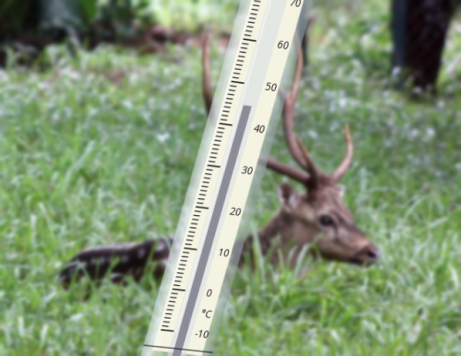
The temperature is 45 (°C)
